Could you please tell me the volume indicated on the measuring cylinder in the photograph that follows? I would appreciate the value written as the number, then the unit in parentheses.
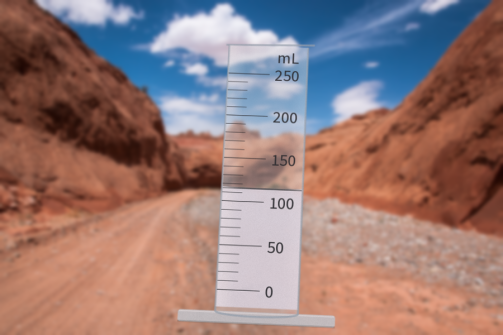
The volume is 115 (mL)
